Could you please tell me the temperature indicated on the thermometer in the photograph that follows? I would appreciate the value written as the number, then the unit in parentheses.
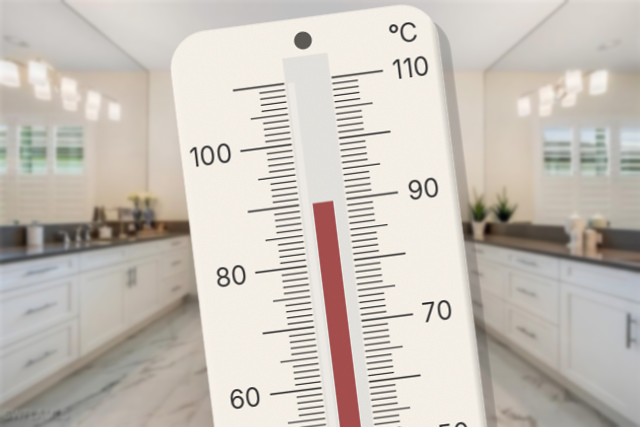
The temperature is 90 (°C)
